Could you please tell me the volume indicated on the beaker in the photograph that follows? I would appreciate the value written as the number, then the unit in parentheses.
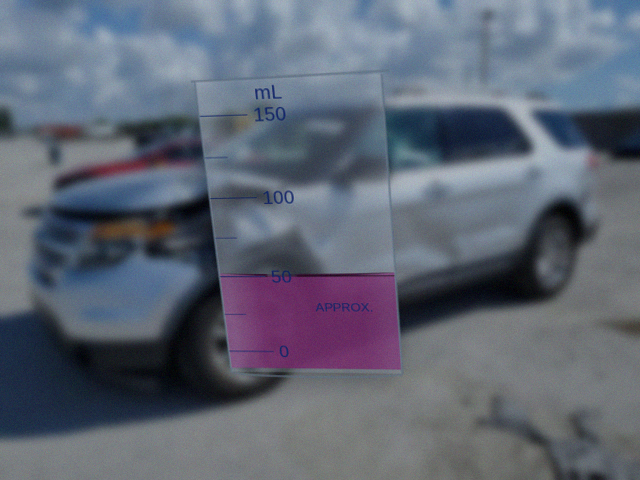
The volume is 50 (mL)
